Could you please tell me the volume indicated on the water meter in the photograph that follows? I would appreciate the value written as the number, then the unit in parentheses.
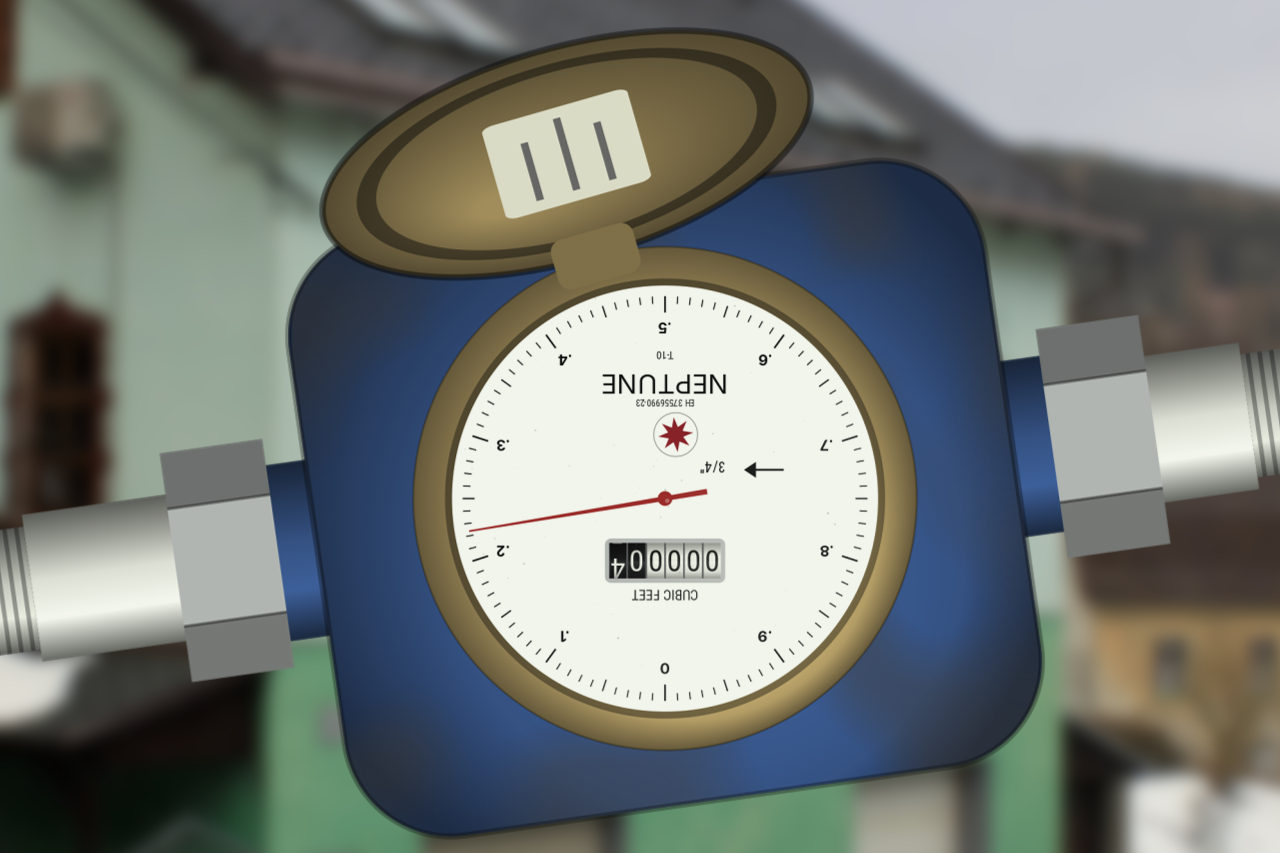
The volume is 4.22 (ft³)
